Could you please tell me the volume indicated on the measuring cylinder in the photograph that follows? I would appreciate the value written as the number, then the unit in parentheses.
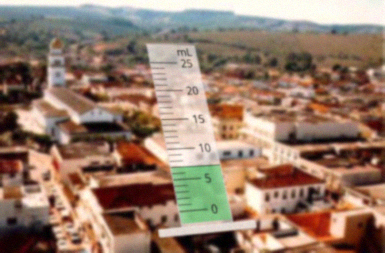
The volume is 7 (mL)
